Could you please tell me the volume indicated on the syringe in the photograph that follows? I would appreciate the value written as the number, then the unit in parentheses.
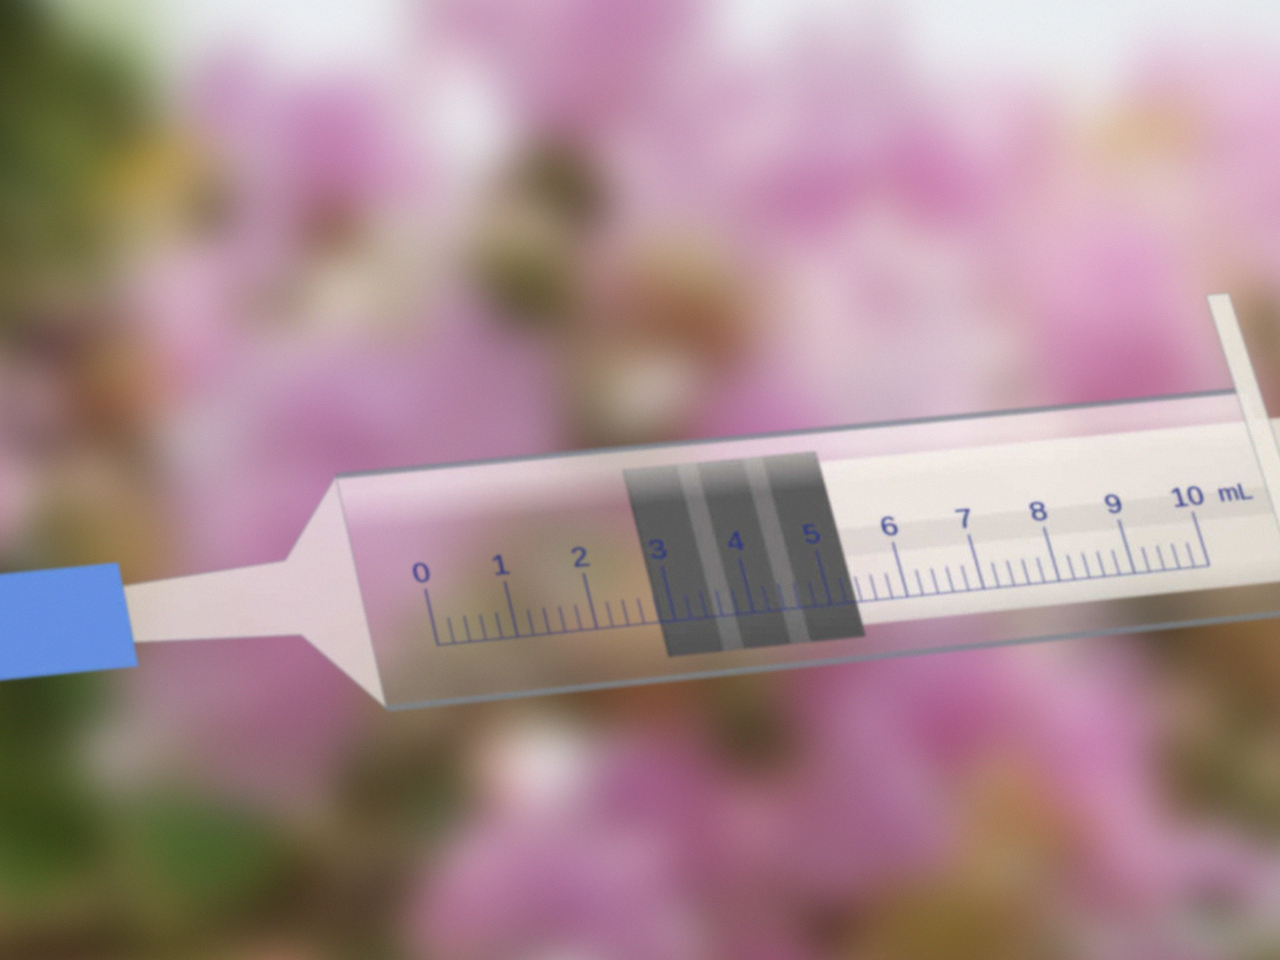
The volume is 2.8 (mL)
